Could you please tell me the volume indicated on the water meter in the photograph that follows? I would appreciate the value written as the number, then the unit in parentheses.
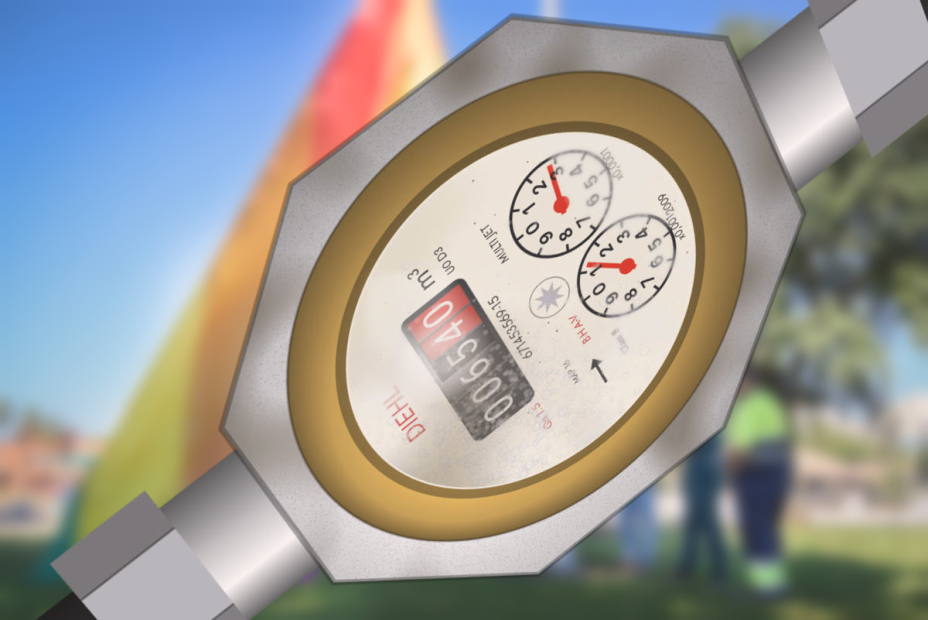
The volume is 65.4012 (m³)
